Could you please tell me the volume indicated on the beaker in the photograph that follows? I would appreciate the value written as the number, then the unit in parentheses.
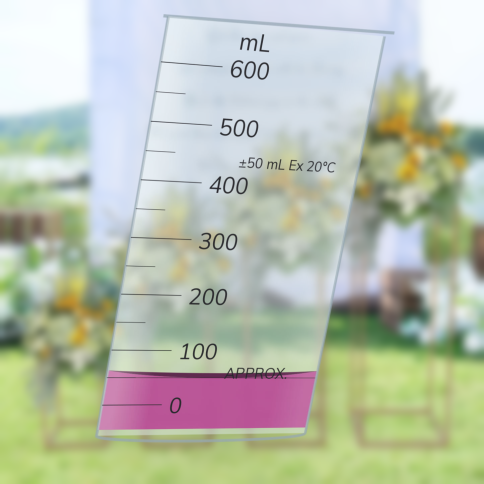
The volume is 50 (mL)
